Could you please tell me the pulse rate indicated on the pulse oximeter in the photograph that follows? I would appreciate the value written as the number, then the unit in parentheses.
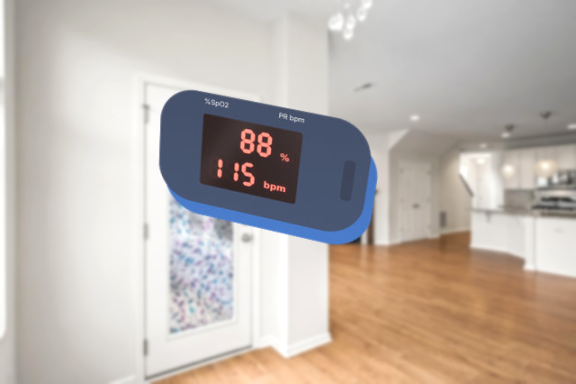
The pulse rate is 115 (bpm)
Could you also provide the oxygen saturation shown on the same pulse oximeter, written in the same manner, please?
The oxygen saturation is 88 (%)
